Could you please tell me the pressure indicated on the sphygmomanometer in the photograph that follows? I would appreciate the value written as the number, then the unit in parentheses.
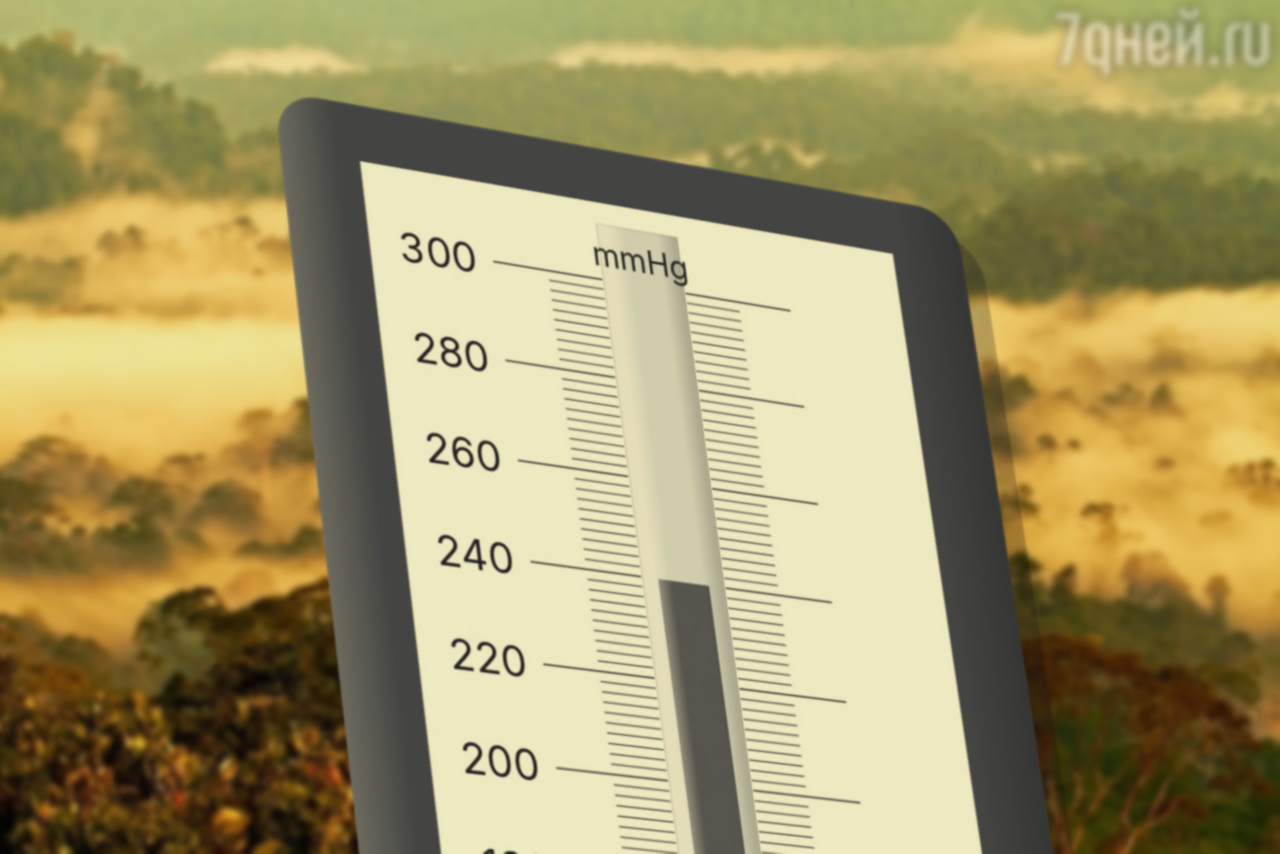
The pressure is 240 (mmHg)
